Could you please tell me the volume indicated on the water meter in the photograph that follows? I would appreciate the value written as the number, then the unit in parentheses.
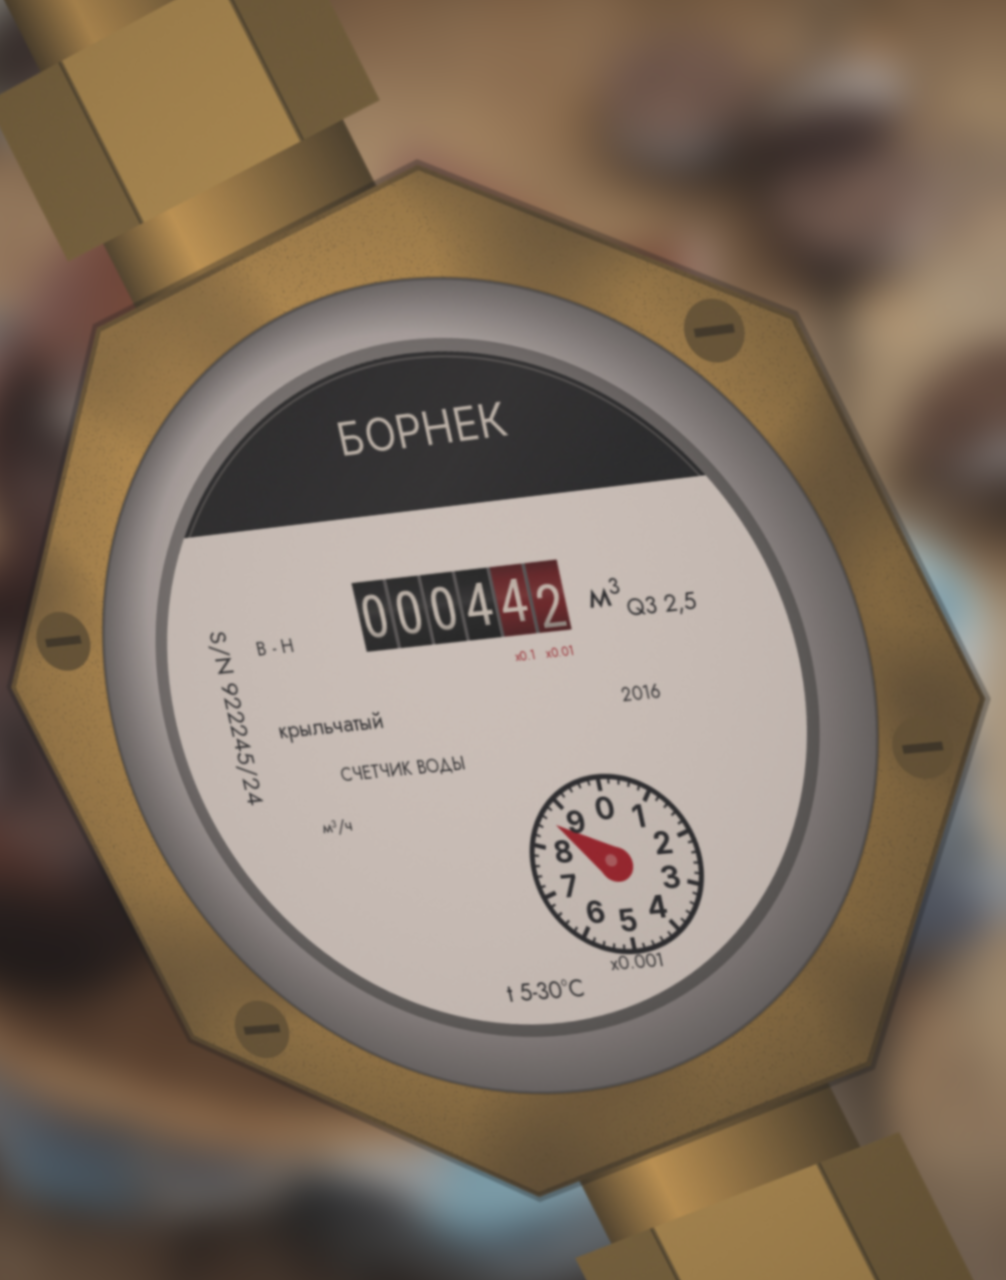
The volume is 4.418 (m³)
